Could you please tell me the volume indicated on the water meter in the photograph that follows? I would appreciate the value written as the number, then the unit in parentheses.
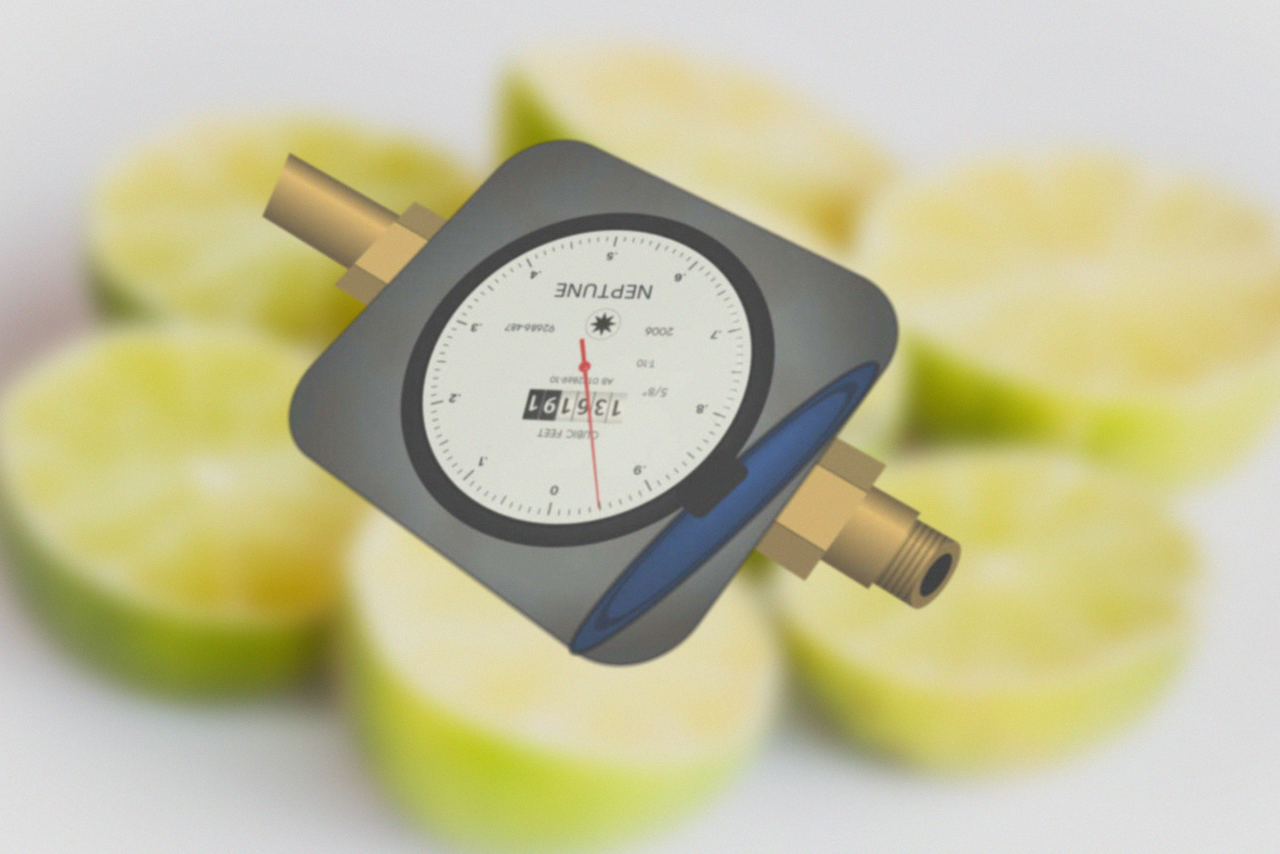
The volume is 136190.95 (ft³)
